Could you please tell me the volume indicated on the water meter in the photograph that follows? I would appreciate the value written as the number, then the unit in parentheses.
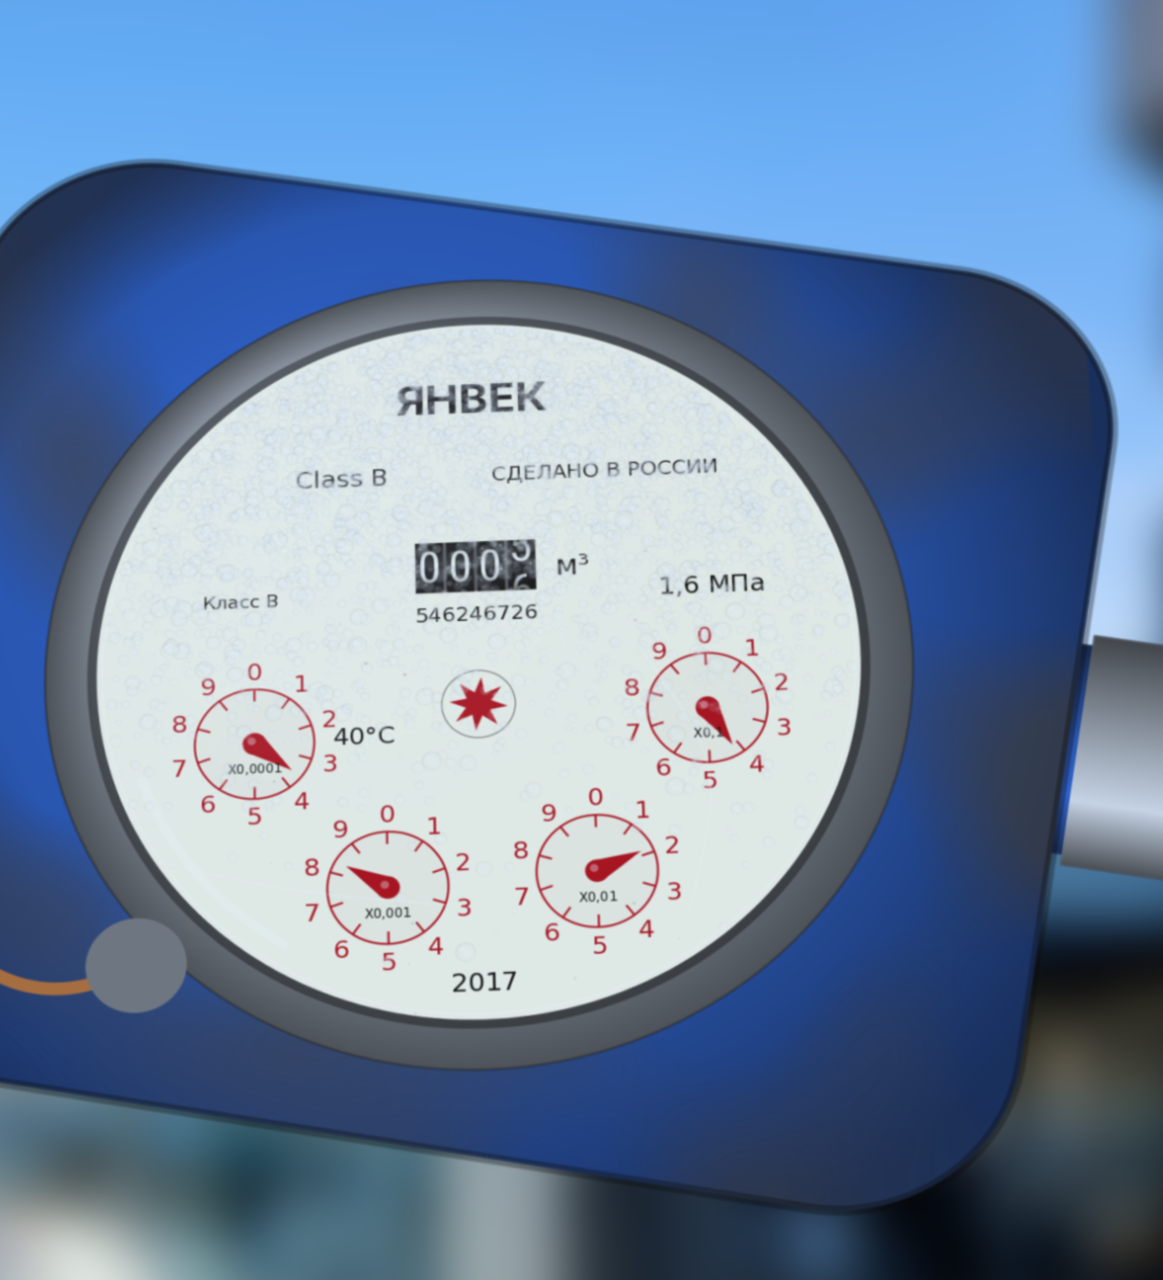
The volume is 5.4183 (m³)
